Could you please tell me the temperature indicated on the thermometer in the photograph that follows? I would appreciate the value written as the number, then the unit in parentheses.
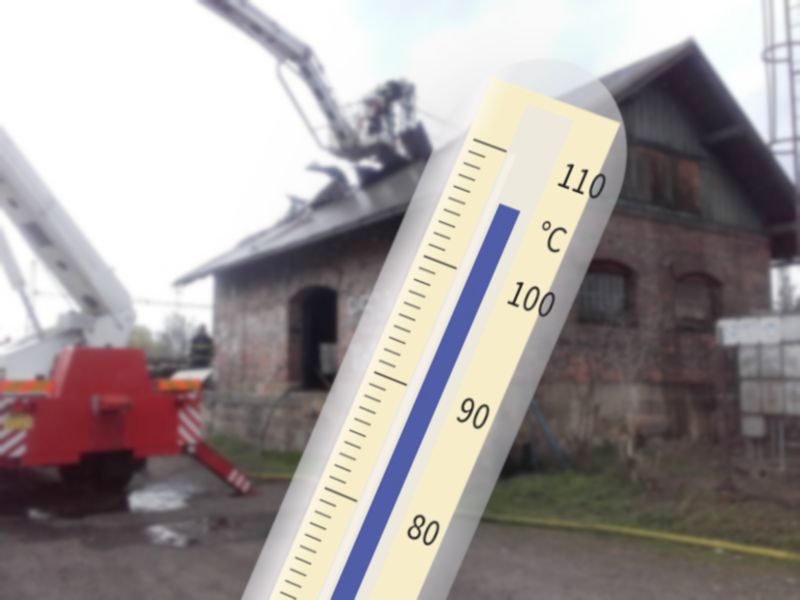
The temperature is 106 (°C)
